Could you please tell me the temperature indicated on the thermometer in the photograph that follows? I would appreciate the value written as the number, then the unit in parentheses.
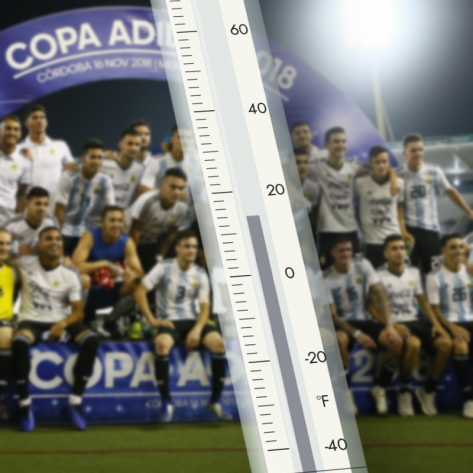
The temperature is 14 (°F)
